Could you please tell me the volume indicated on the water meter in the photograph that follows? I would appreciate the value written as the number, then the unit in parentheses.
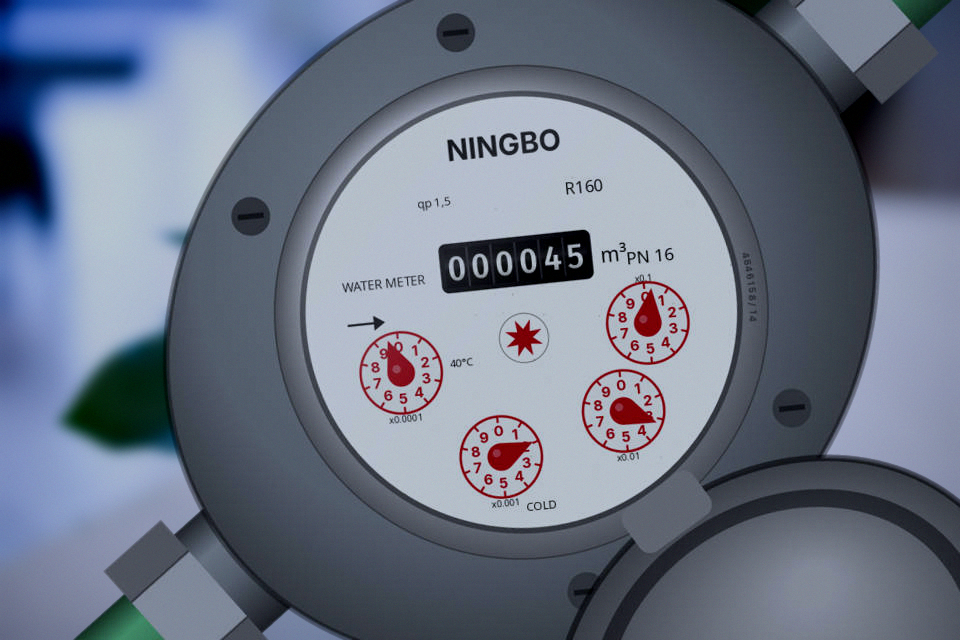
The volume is 45.0319 (m³)
